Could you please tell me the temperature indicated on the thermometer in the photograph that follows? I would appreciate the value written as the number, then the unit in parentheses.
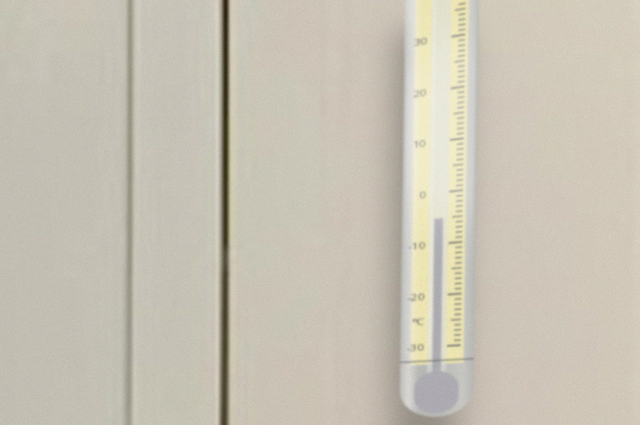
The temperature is -5 (°C)
